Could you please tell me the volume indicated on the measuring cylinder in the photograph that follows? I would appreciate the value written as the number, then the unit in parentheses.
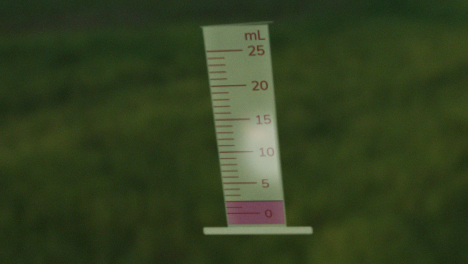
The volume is 2 (mL)
